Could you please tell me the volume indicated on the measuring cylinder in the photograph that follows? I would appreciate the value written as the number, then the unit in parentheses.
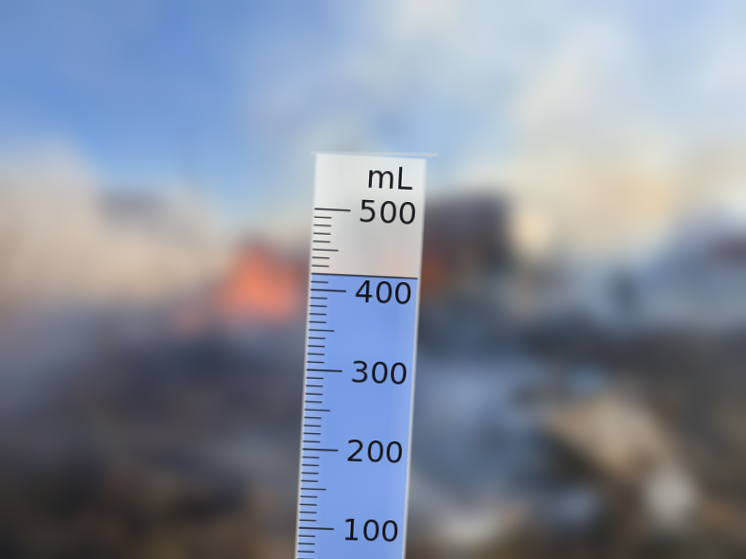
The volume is 420 (mL)
